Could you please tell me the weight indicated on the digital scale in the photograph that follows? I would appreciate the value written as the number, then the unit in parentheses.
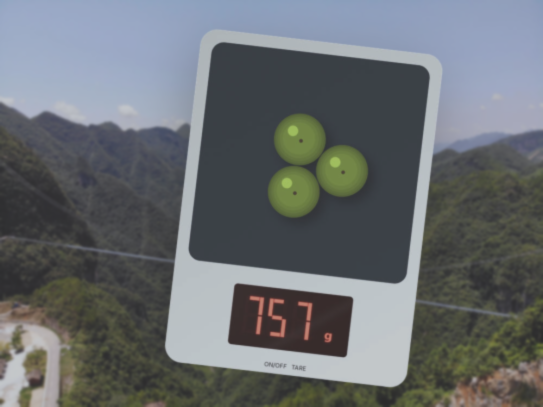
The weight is 757 (g)
